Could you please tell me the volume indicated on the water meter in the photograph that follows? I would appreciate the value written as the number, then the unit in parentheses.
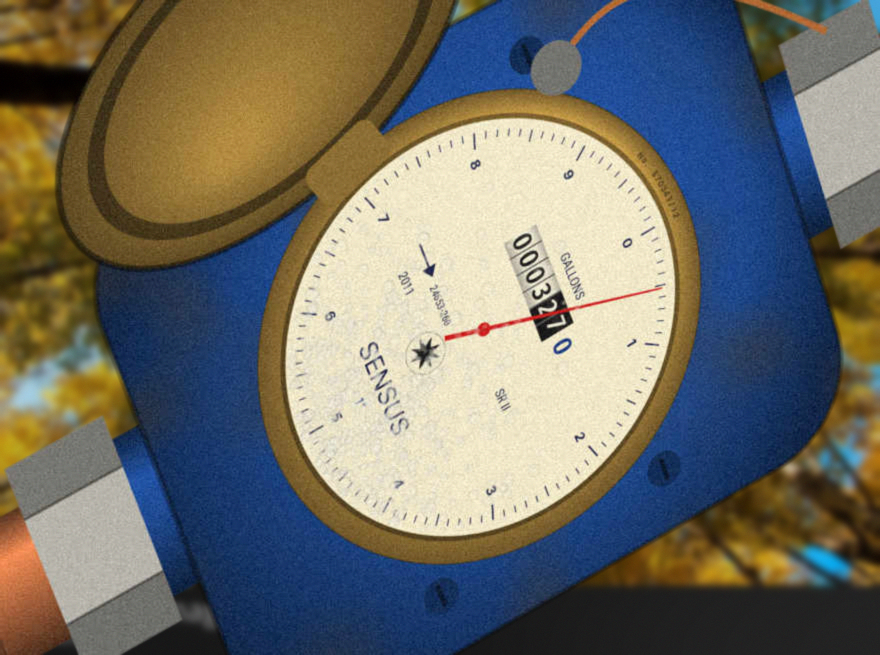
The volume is 3270.5 (gal)
